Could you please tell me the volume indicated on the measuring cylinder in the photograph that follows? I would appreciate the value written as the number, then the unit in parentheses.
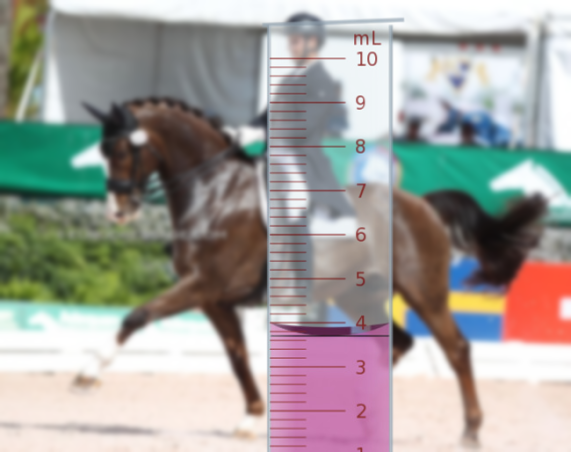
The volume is 3.7 (mL)
